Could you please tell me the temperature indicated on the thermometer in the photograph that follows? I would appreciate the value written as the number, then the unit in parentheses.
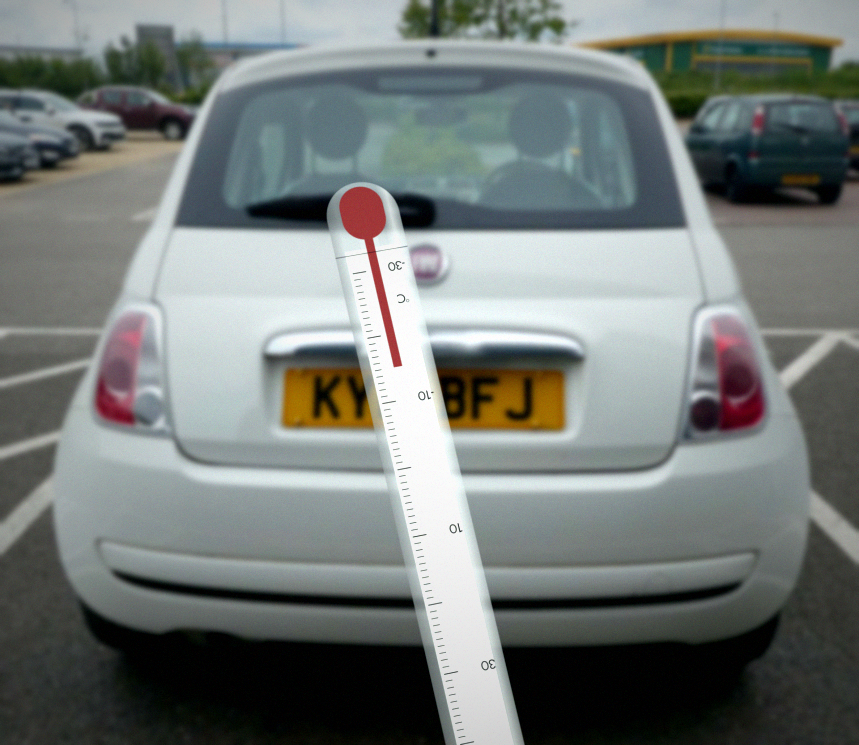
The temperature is -15 (°C)
